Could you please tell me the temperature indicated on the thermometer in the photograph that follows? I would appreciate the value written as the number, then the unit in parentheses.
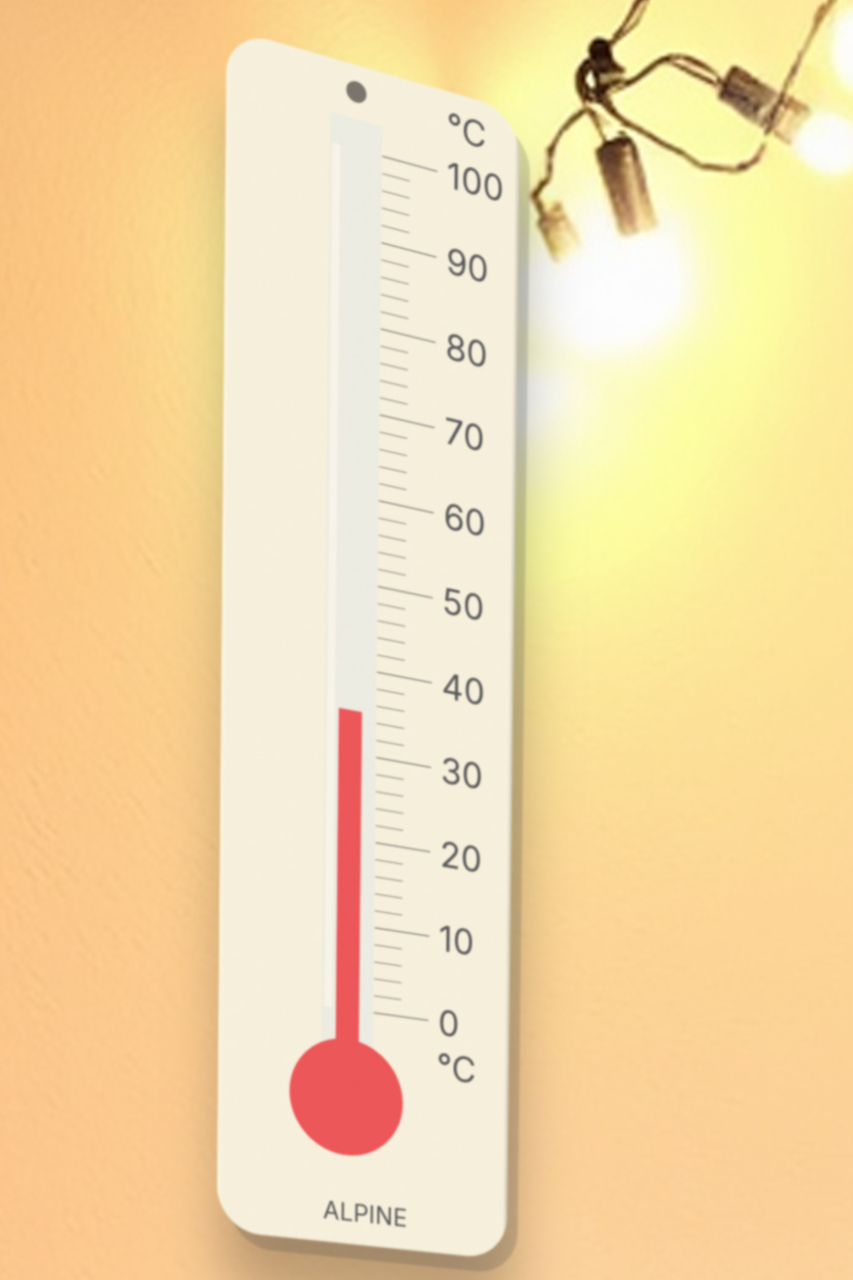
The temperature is 35 (°C)
